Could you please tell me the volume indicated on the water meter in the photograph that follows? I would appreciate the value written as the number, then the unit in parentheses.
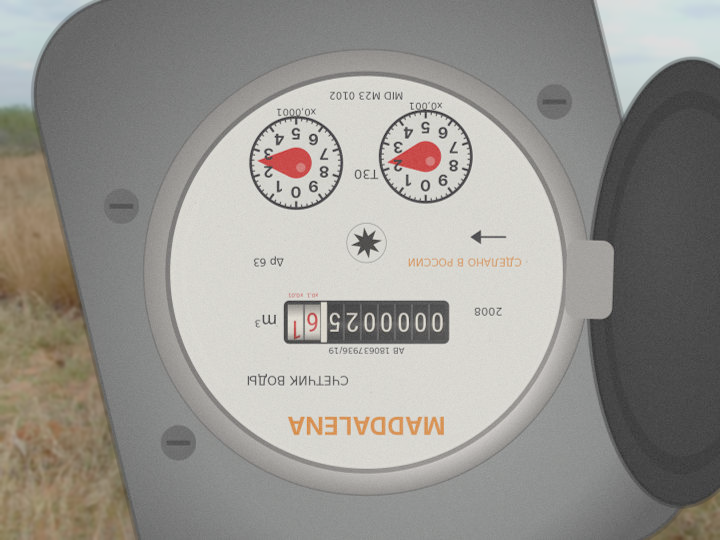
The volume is 25.6122 (m³)
